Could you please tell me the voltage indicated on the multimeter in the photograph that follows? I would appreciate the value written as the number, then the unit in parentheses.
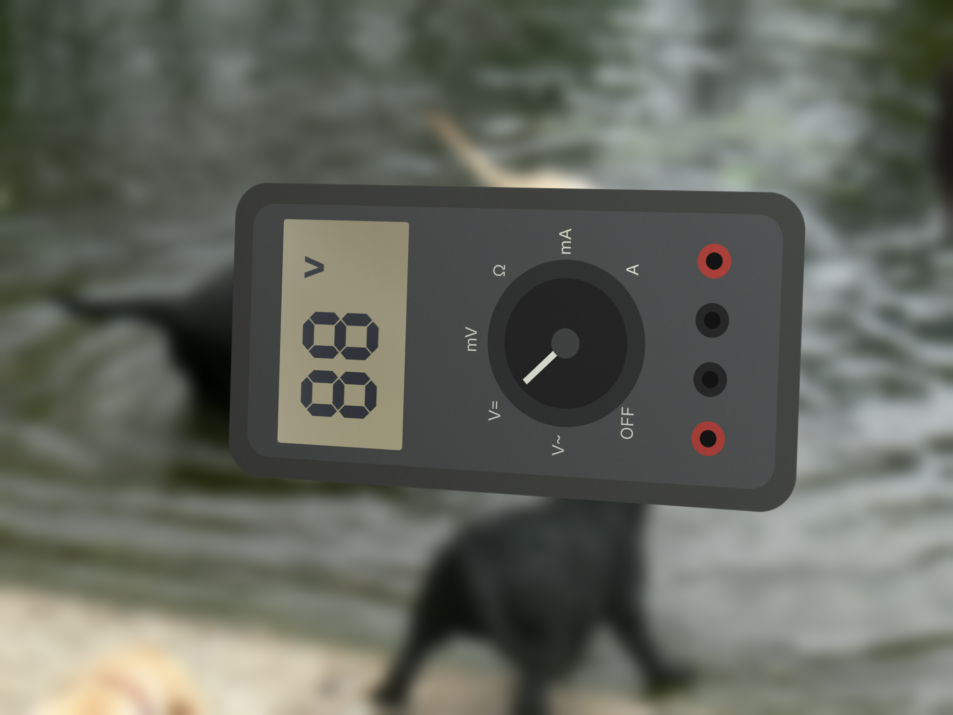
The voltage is 88 (V)
